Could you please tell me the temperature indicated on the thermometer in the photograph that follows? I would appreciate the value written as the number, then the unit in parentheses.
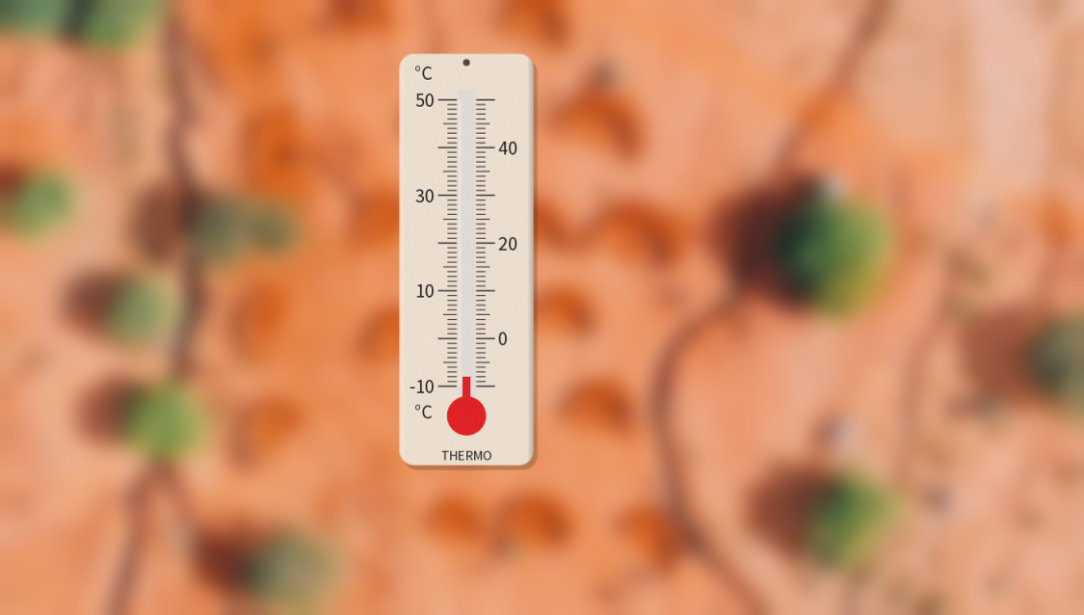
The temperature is -8 (°C)
